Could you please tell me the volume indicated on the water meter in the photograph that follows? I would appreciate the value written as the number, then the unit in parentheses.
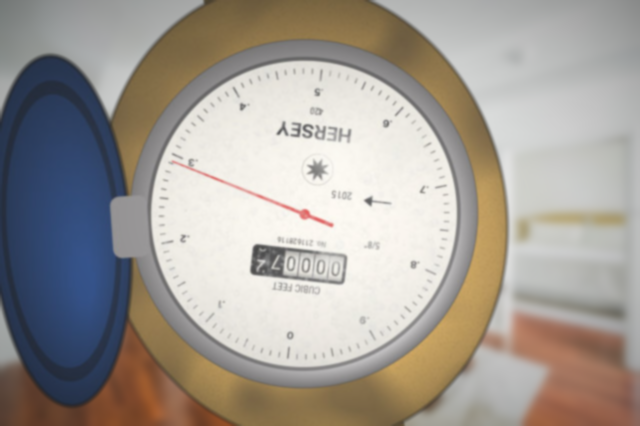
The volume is 72.29 (ft³)
